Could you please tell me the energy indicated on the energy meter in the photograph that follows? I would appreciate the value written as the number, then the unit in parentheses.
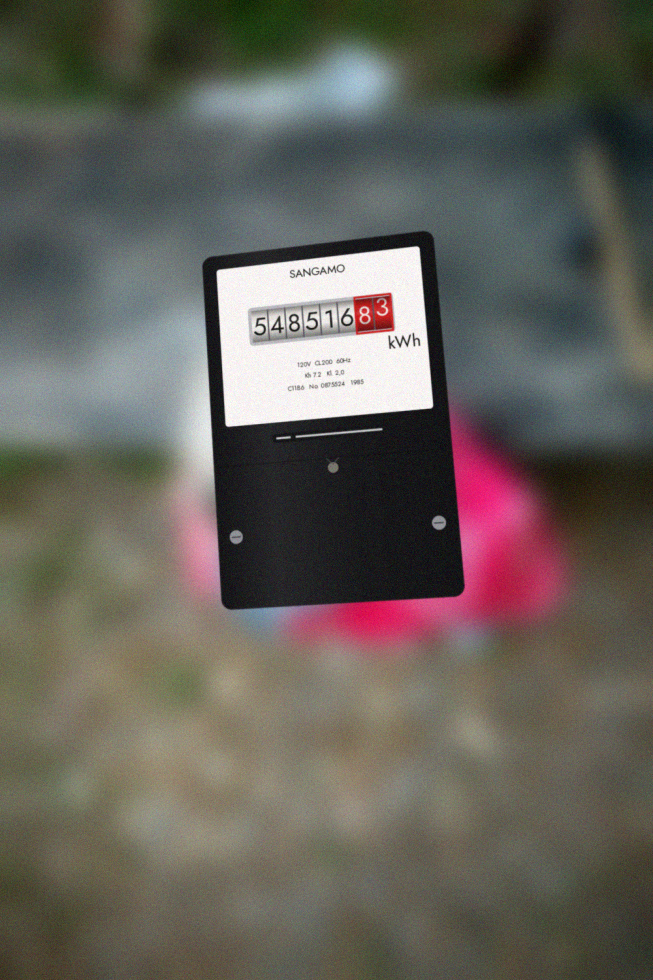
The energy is 548516.83 (kWh)
